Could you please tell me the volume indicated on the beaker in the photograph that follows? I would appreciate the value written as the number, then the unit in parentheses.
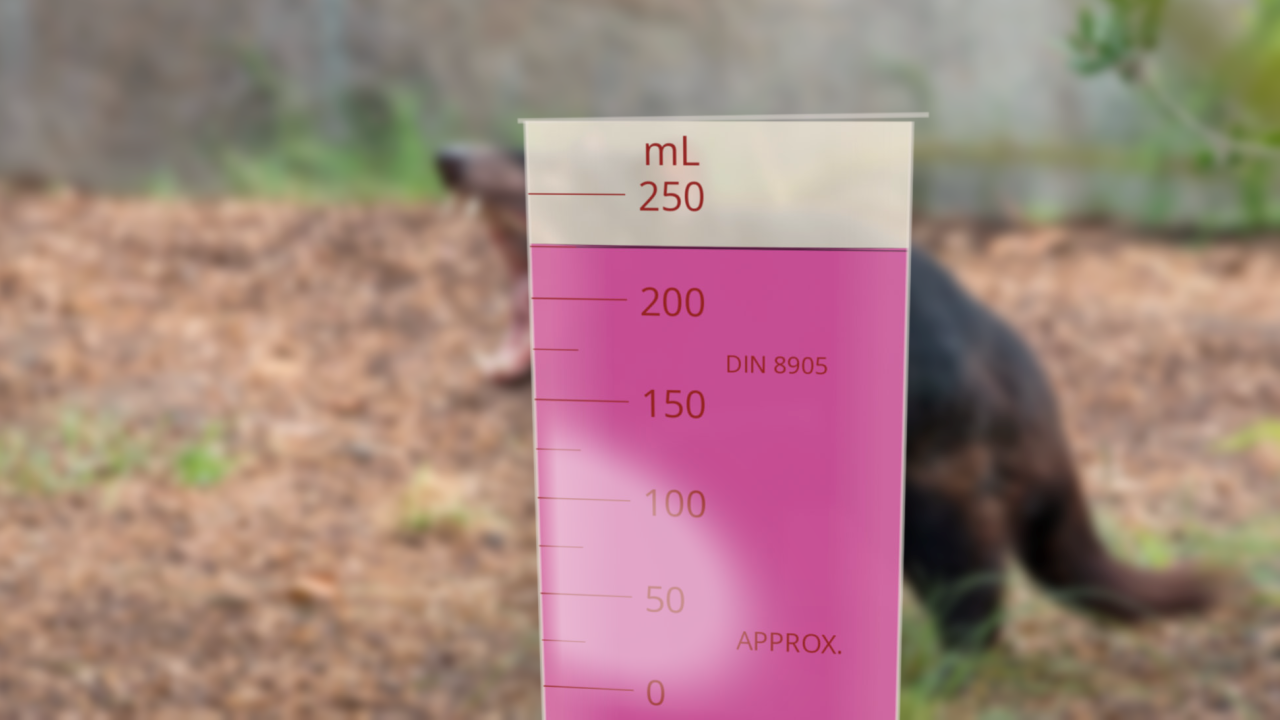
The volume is 225 (mL)
